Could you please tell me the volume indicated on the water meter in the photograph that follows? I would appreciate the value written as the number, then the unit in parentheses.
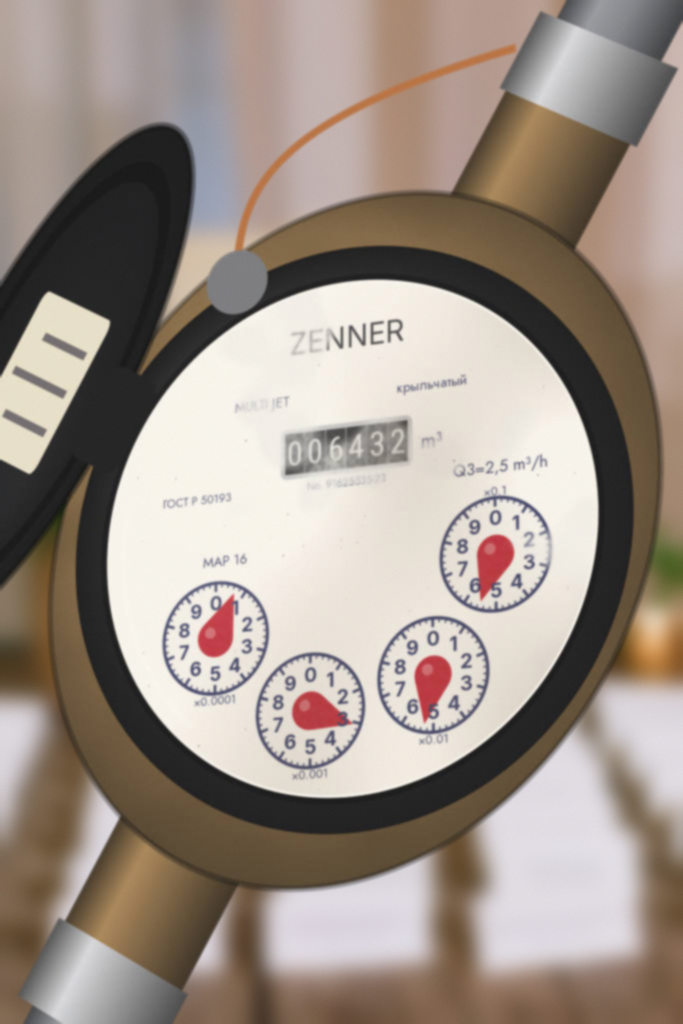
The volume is 6432.5530 (m³)
